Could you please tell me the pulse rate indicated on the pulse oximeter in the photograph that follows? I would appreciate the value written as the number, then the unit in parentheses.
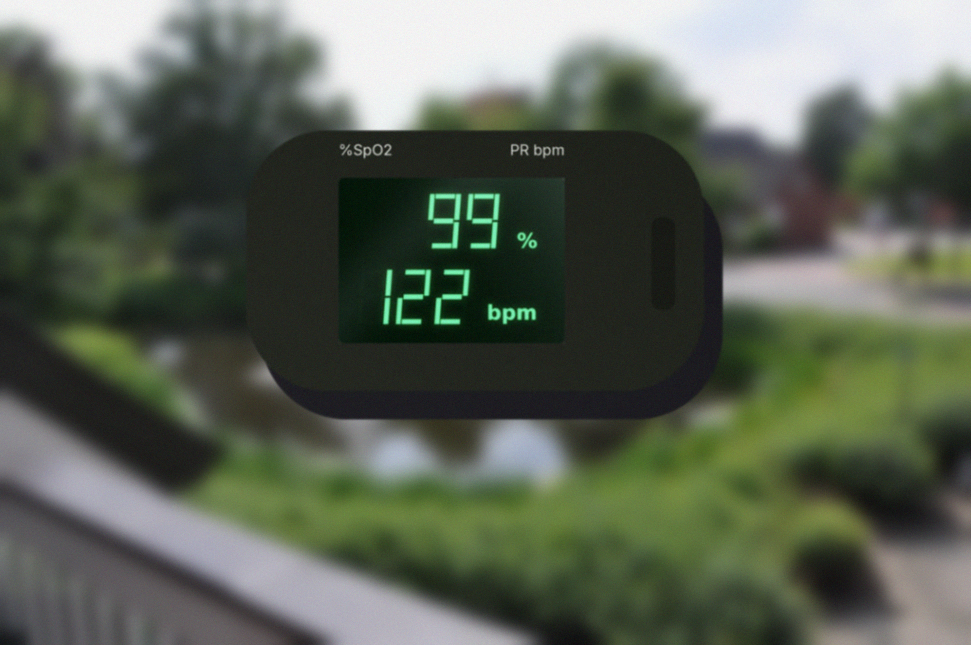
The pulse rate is 122 (bpm)
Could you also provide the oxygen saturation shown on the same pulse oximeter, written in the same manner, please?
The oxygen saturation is 99 (%)
